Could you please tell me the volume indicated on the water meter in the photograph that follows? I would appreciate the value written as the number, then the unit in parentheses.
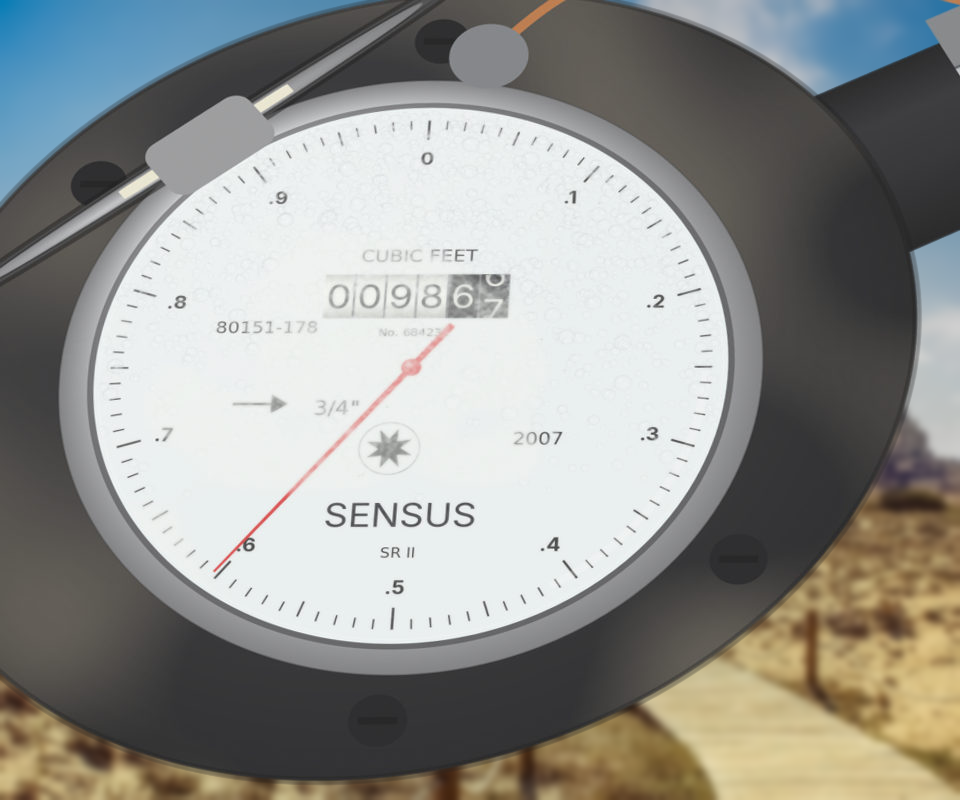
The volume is 9866.60 (ft³)
